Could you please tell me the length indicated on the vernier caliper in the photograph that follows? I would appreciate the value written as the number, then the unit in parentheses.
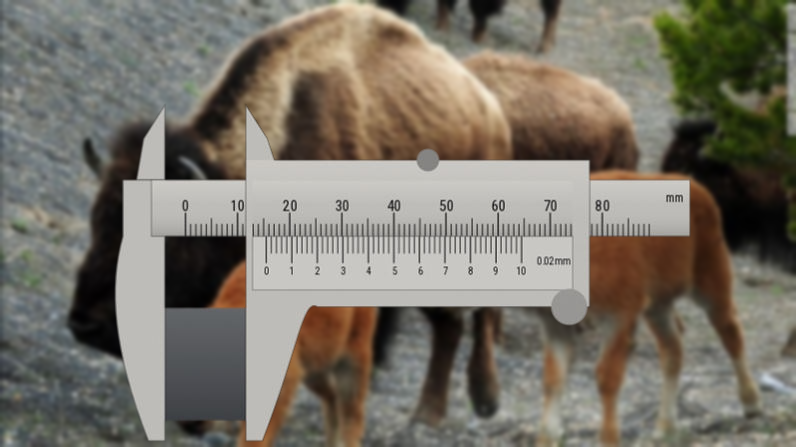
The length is 15.5 (mm)
